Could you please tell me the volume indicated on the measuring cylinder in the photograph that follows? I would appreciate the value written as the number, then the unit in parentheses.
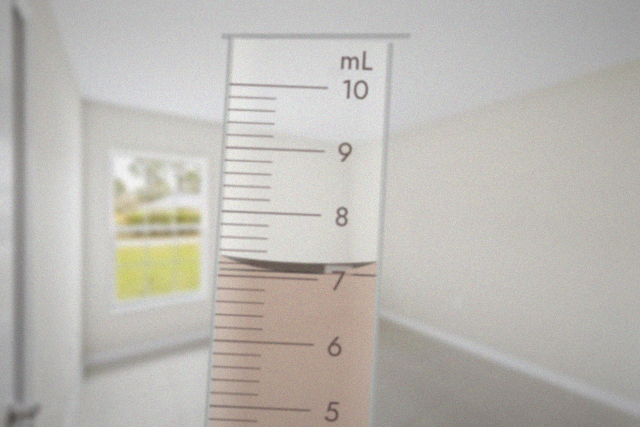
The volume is 7.1 (mL)
